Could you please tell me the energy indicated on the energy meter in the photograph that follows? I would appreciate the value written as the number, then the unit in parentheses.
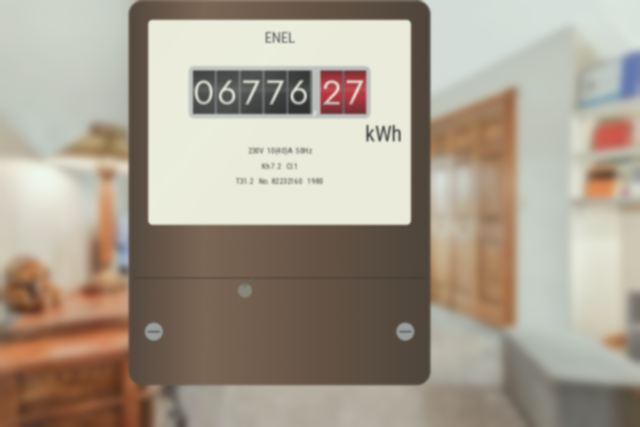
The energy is 6776.27 (kWh)
